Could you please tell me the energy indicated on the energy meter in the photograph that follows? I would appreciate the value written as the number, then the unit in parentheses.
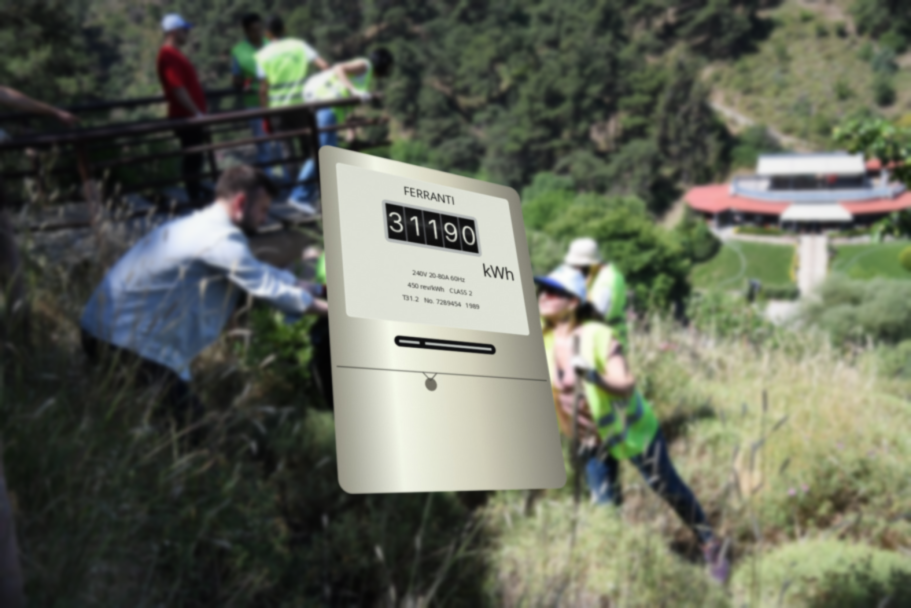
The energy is 31190 (kWh)
